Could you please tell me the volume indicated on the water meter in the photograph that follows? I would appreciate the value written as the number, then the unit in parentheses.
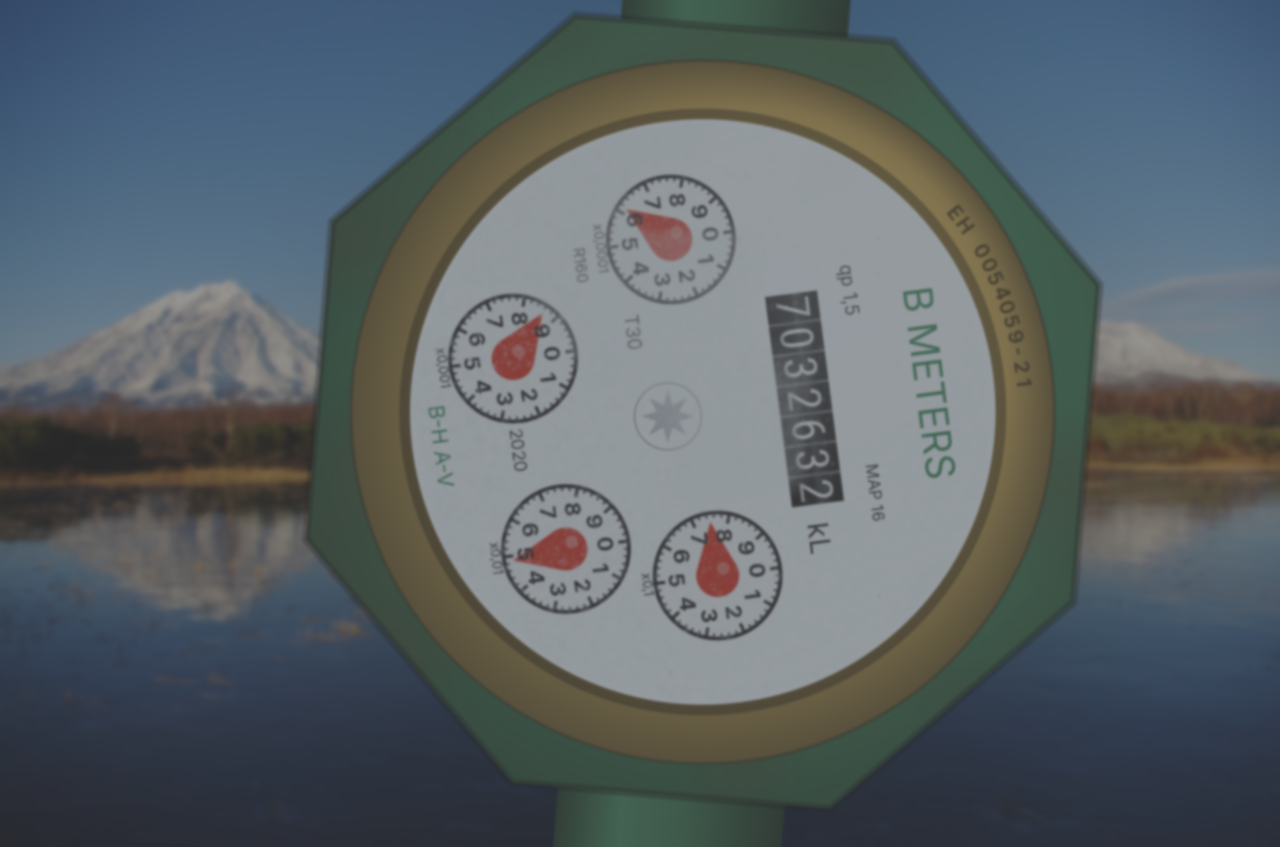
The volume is 7032632.7486 (kL)
